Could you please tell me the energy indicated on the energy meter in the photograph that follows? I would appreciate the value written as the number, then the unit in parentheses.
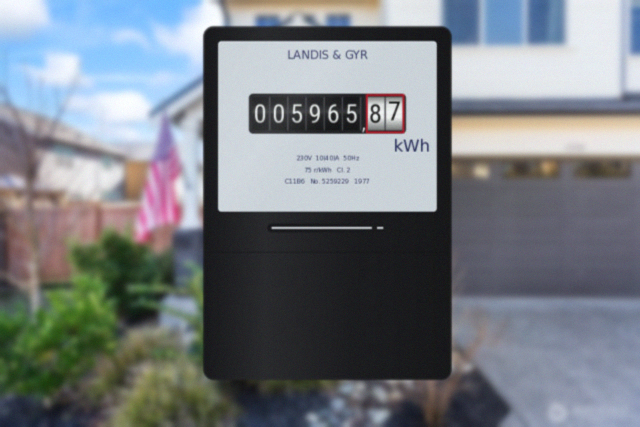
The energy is 5965.87 (kWh)
